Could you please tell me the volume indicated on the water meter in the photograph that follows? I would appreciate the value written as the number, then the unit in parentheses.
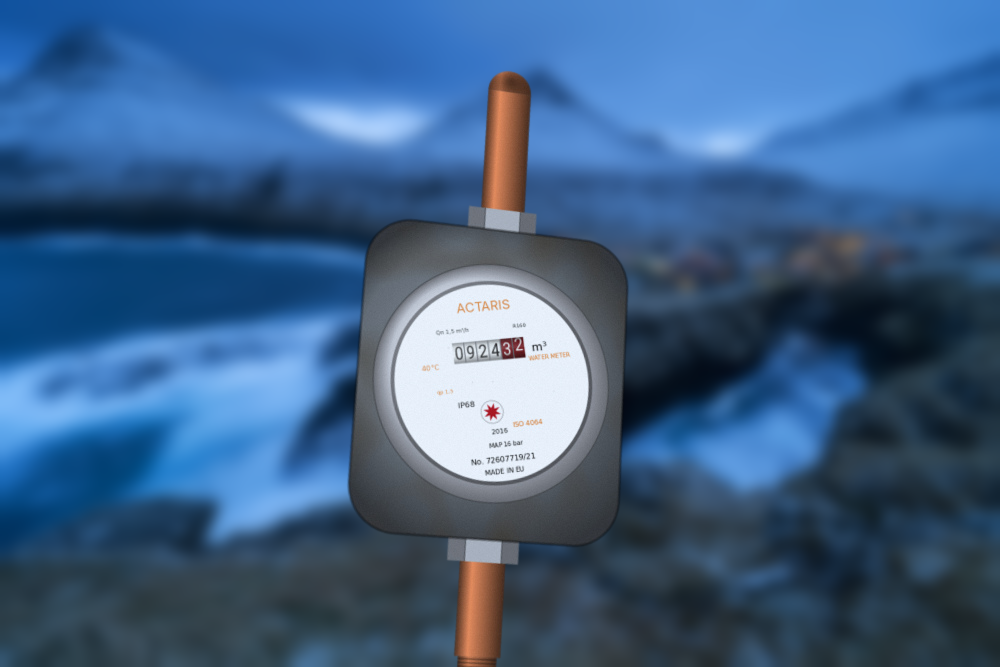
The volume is 924.32 (m³)
